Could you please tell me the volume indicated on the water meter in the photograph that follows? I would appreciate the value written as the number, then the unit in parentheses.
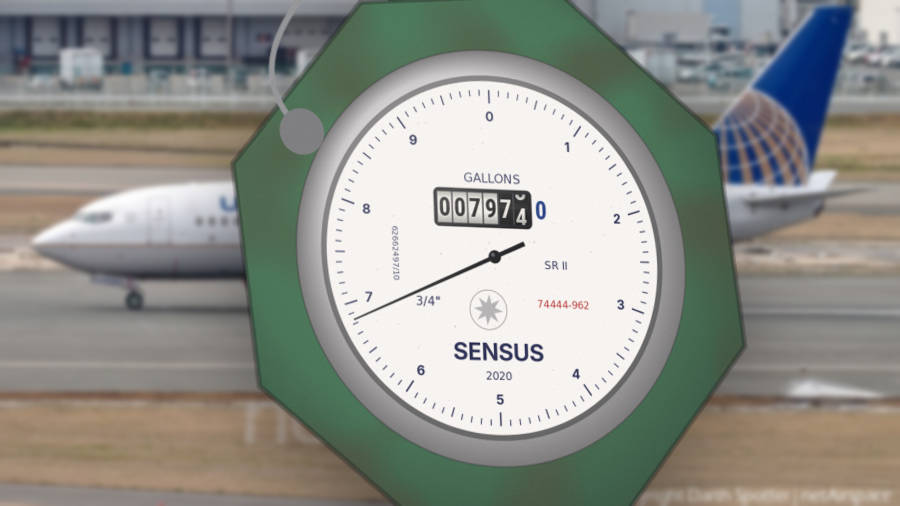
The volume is 79736.8 (gal)
